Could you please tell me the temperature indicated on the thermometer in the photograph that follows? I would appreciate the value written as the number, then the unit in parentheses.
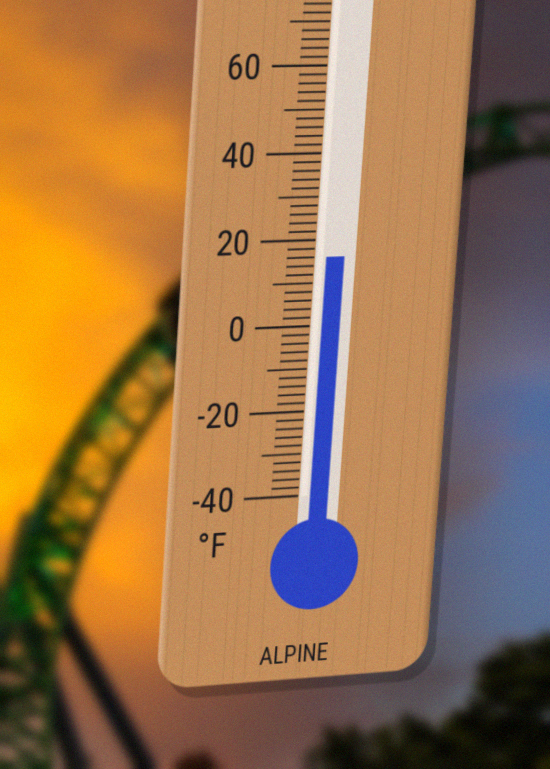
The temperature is 16 (°F)
